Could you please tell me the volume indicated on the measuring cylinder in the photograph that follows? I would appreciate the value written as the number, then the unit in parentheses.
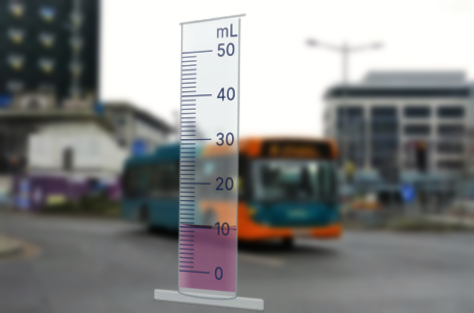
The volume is 10 (mL)
